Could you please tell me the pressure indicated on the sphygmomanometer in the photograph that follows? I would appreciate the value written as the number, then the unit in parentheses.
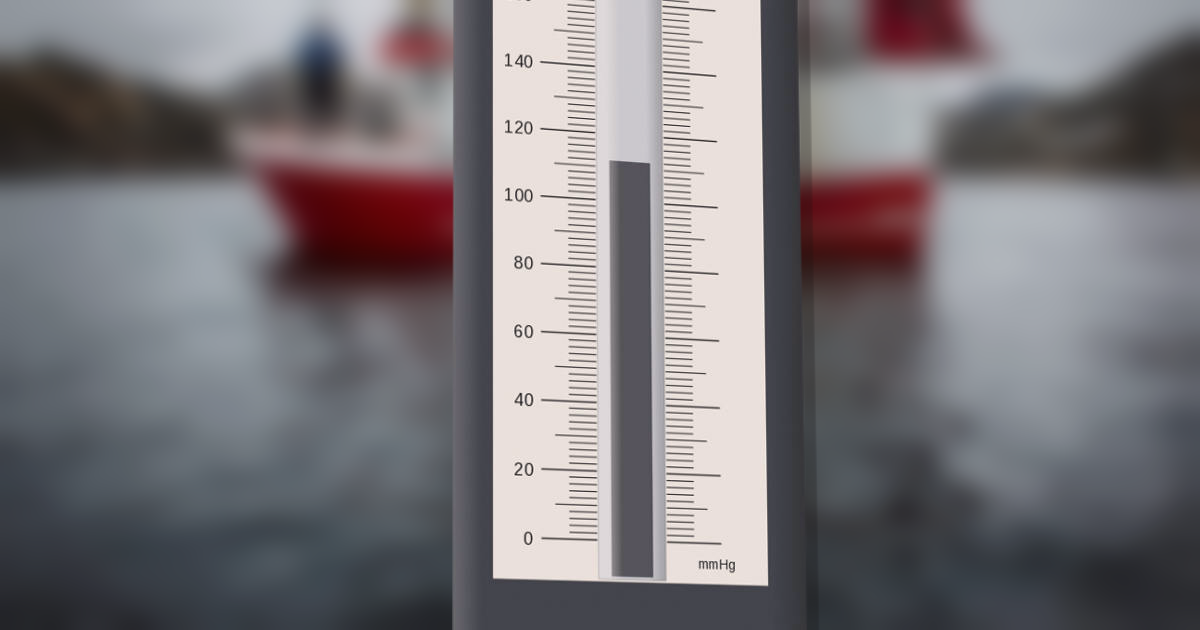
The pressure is 112 (mmHg)
